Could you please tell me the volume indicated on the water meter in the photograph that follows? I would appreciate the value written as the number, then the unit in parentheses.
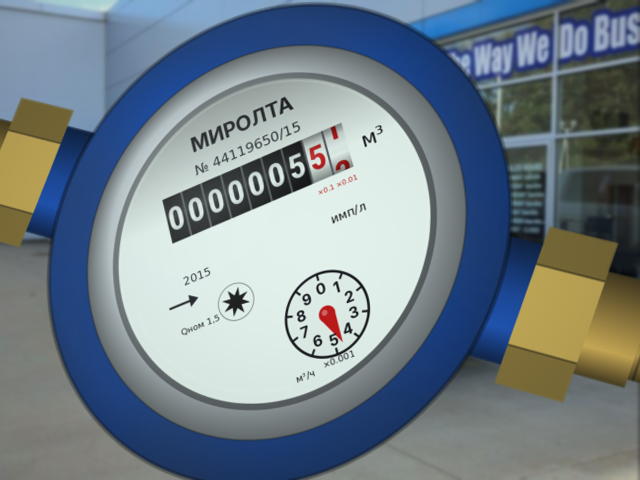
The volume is 5.514 (m³)
